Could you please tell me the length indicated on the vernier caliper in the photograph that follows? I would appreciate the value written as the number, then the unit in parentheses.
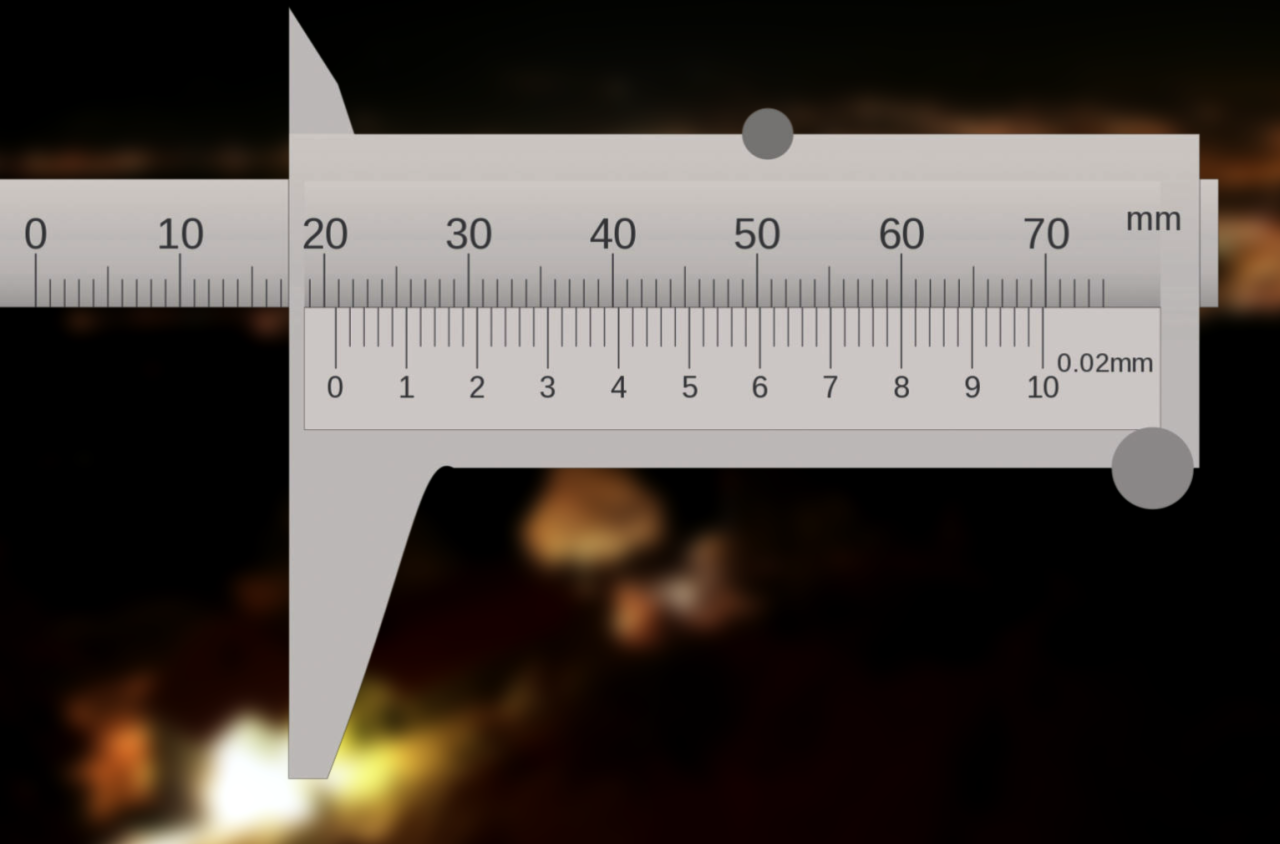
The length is 20.8 (mm)
